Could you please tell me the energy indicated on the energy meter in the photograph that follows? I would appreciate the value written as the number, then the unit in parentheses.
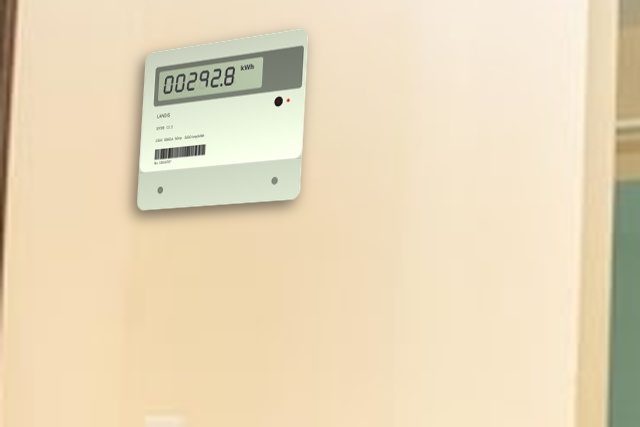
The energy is 292.8 (kWh)
